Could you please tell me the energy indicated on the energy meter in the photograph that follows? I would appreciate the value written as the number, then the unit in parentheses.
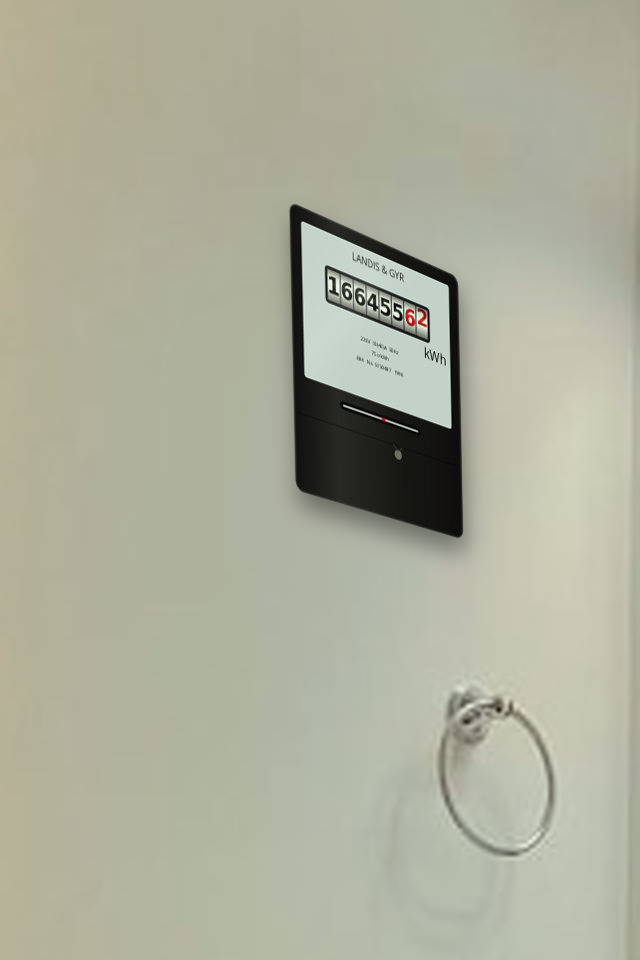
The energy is 166455.62 (kWh)
